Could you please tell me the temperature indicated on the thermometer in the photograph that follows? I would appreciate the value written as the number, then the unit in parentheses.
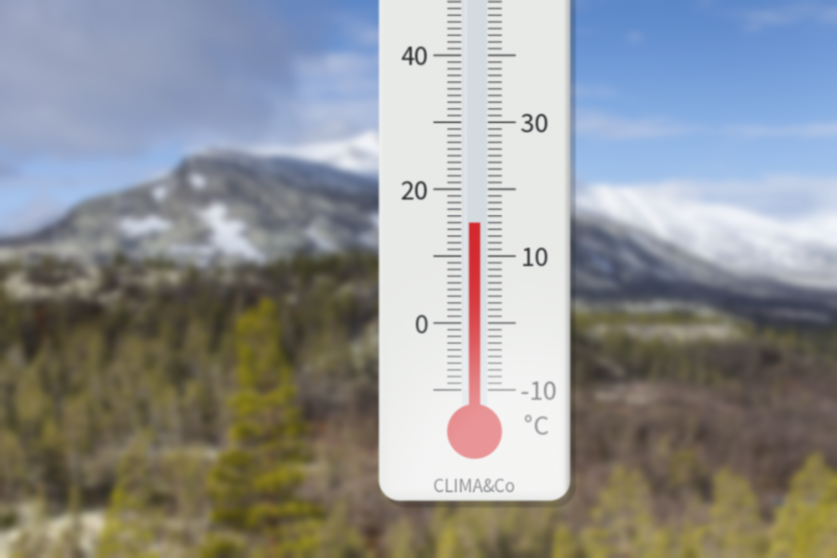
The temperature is 15 (°C)
